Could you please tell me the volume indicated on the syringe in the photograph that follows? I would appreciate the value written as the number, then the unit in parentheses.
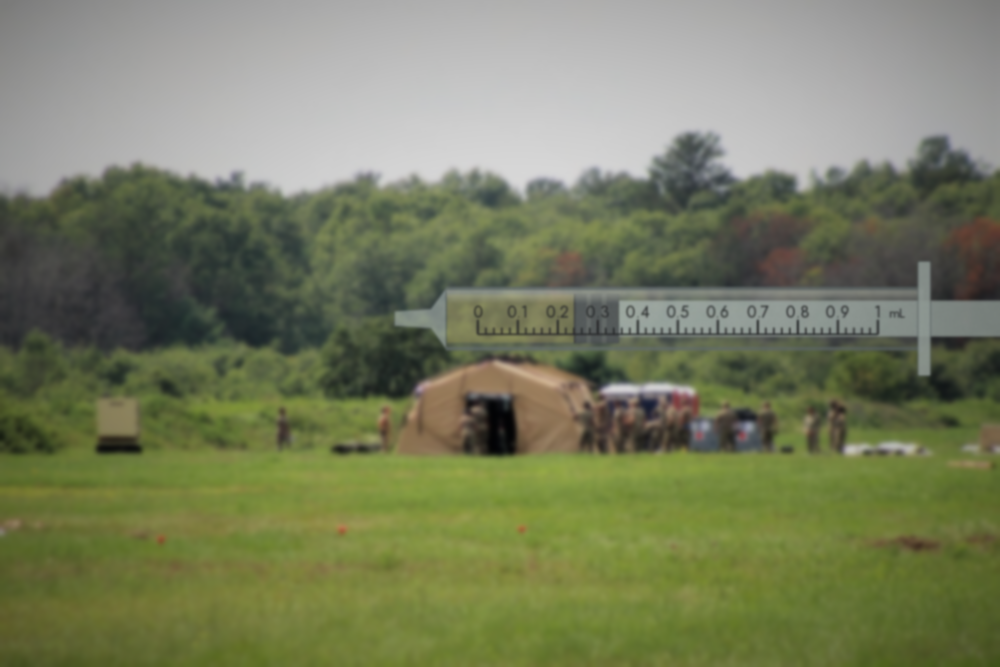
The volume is 0.24 (mL)
